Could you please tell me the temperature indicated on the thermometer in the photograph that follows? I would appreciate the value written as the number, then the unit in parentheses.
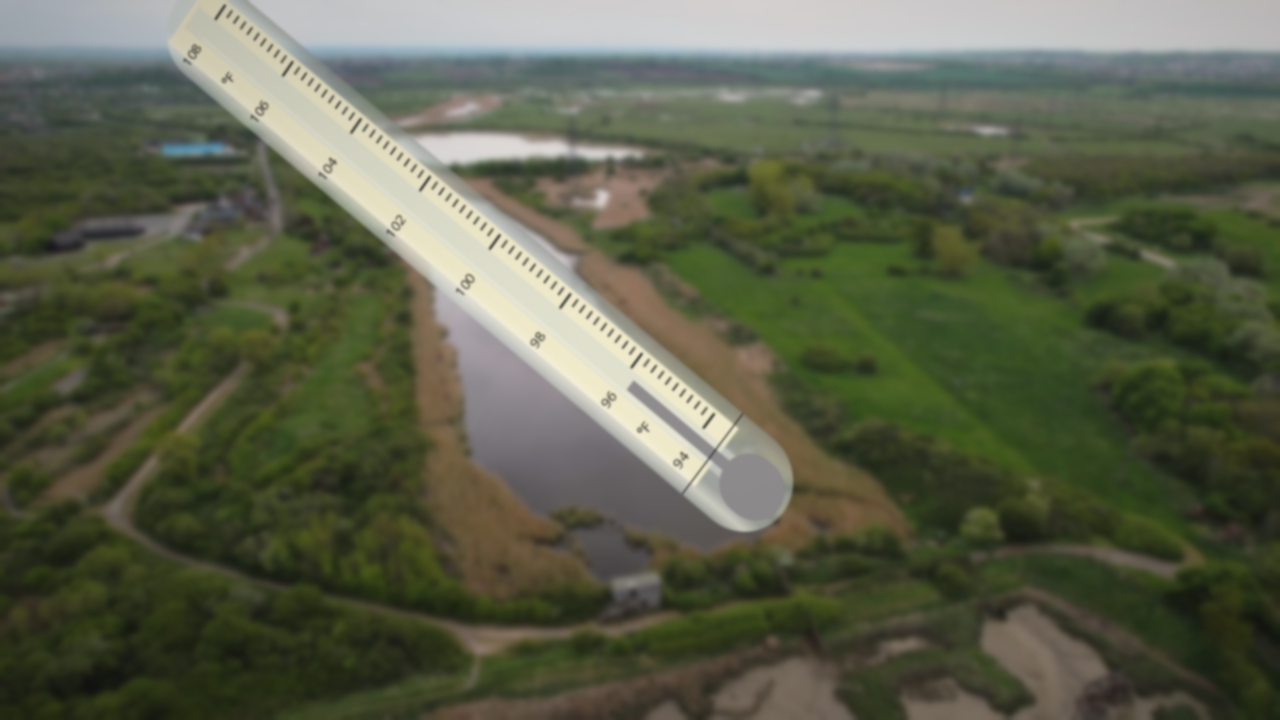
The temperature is 95.8 (°F)
